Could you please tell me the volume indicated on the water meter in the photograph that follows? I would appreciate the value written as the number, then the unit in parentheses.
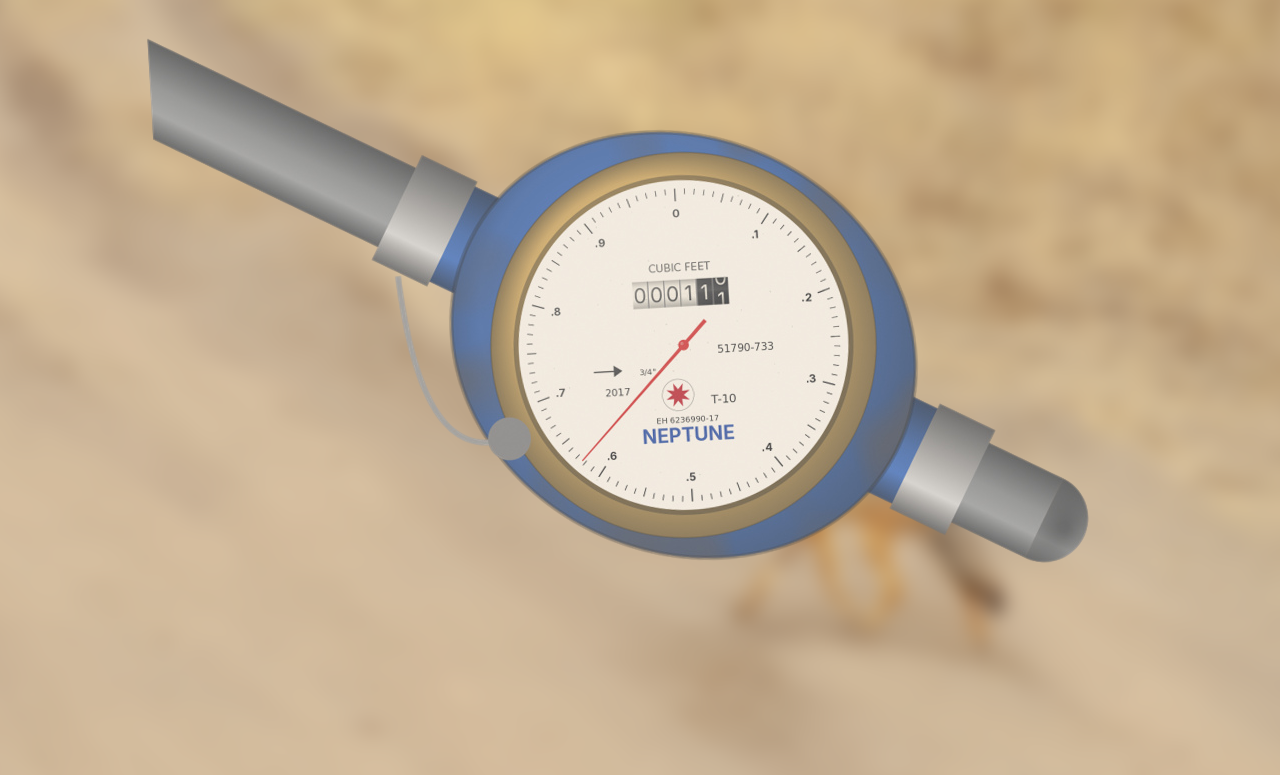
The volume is 110.62 (ft³)
